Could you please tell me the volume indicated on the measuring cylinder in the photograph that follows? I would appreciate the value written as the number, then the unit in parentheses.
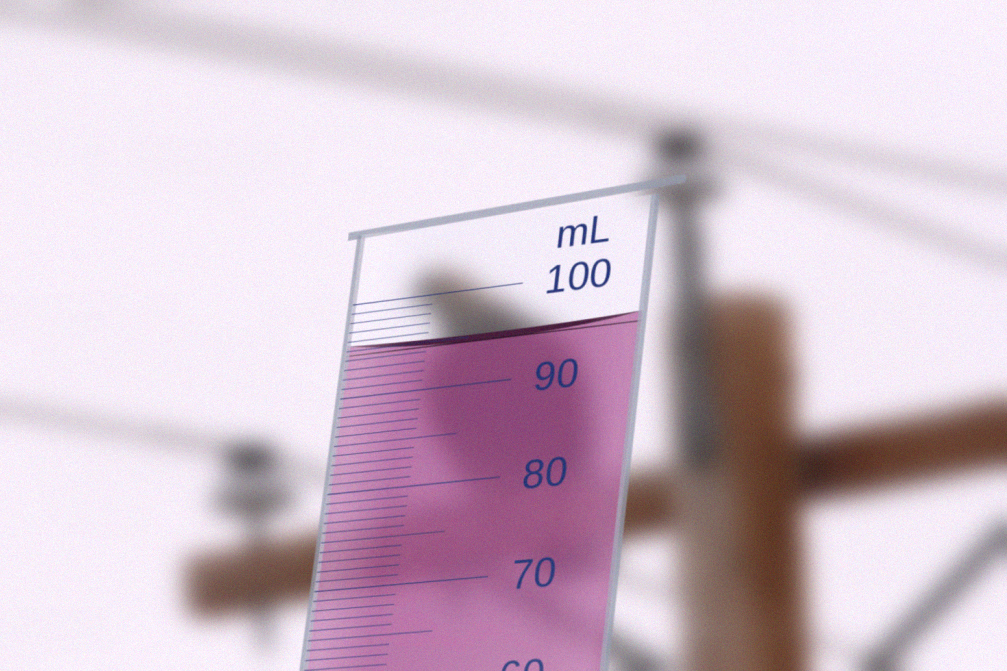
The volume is 94.5 (mL)
